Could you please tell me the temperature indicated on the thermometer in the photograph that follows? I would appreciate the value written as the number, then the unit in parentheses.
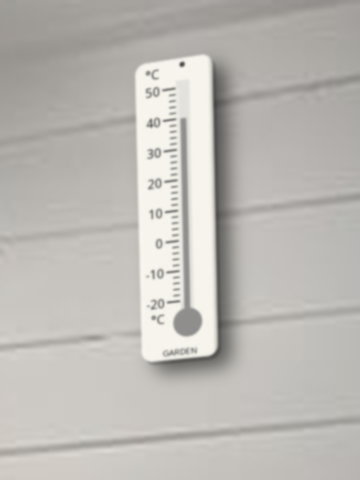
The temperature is 40 (°C)
